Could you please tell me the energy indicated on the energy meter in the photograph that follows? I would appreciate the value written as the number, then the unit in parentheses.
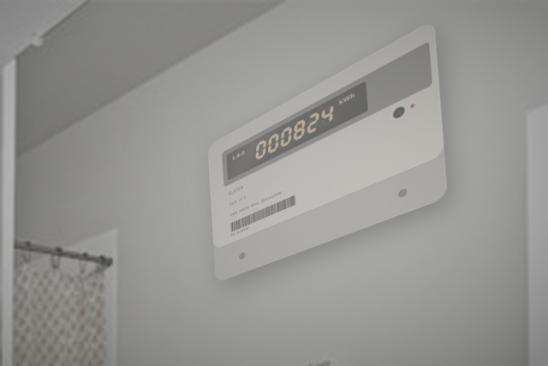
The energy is 824 (kWh)
